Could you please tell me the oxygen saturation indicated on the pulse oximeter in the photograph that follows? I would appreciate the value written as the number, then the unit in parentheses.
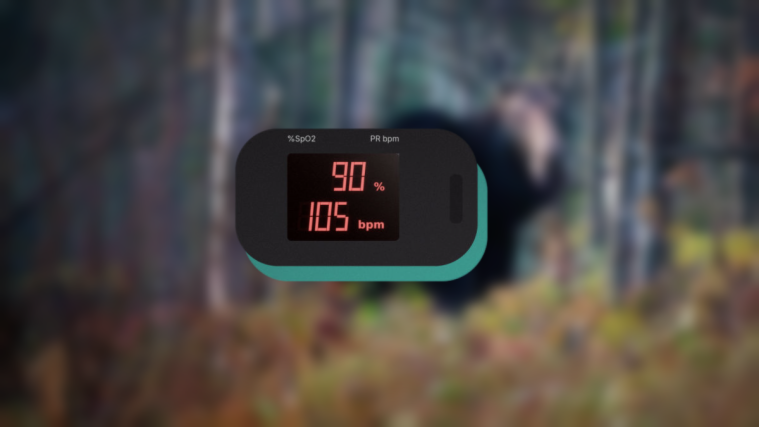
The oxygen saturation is 90 (%)
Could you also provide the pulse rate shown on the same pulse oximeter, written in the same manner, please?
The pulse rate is 105 (bpm)
